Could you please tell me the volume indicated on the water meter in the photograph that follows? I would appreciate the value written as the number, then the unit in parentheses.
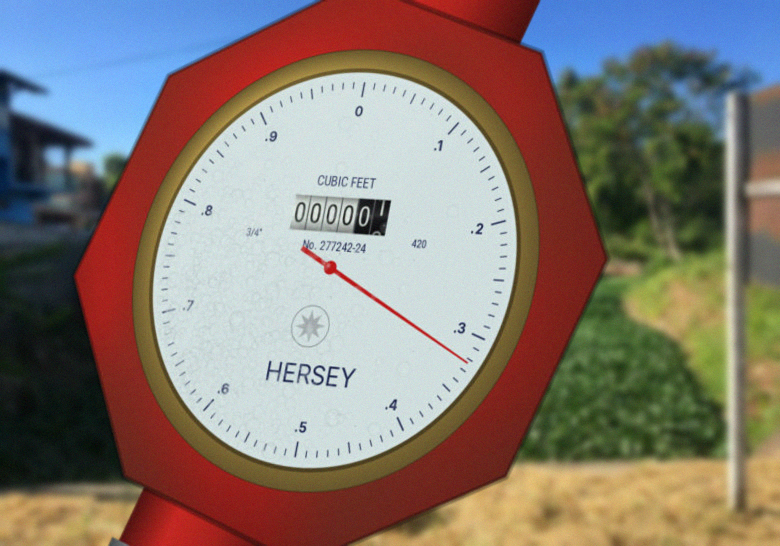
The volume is 1.32 (ft³)
